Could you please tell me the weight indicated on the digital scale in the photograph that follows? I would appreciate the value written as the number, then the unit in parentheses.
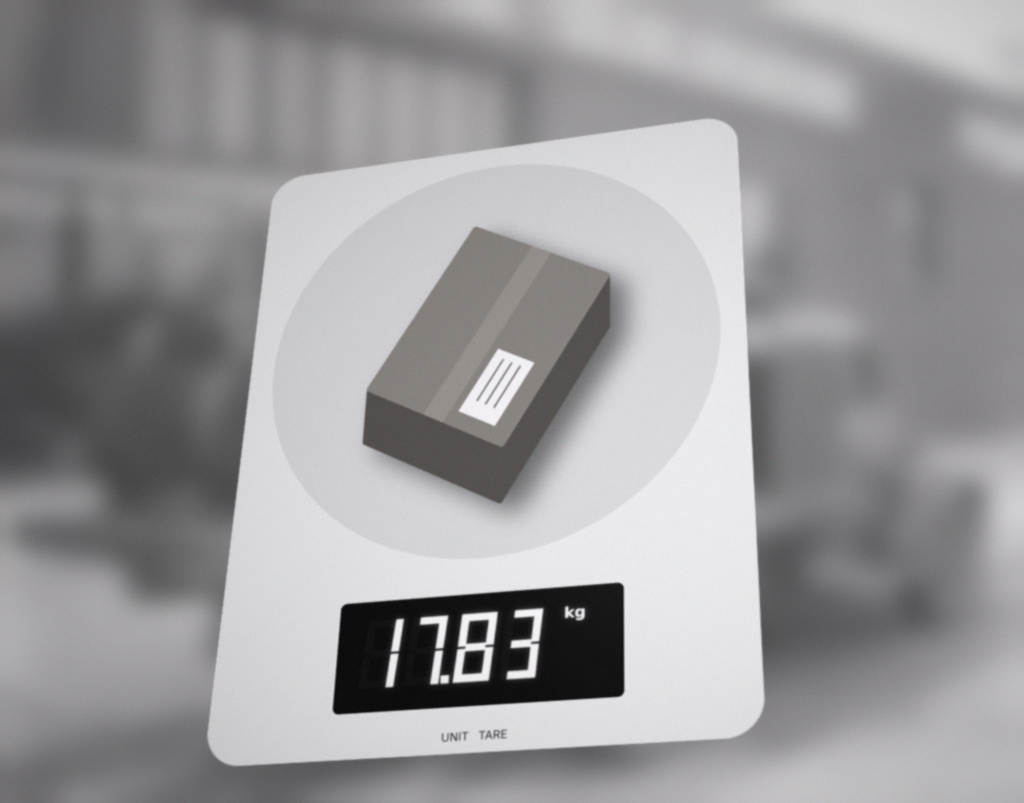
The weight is 17.83 (kg)
